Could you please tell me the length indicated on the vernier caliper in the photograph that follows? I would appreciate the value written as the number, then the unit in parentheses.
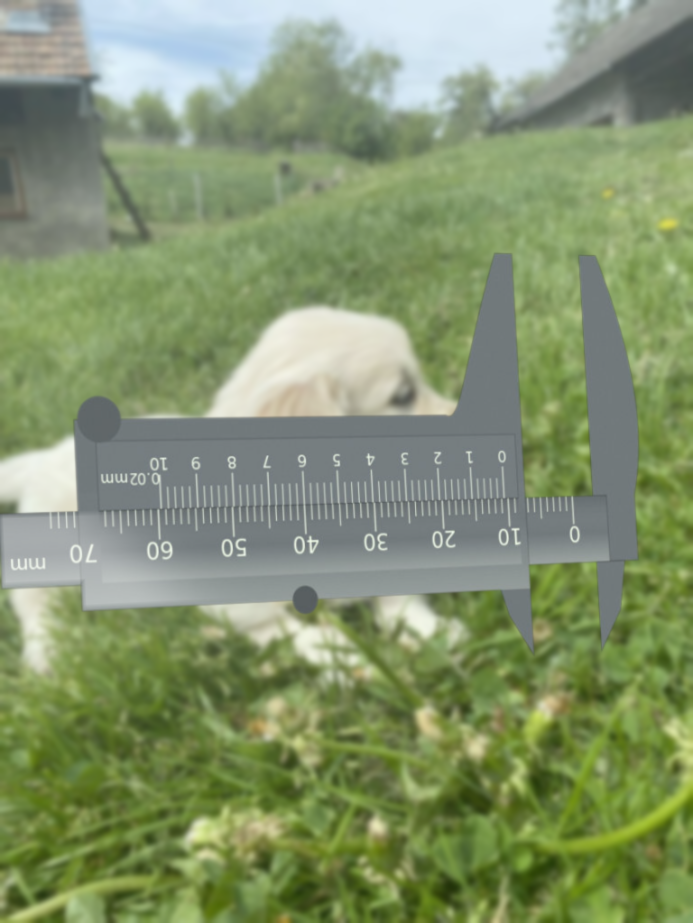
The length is 10.6 (mm)
